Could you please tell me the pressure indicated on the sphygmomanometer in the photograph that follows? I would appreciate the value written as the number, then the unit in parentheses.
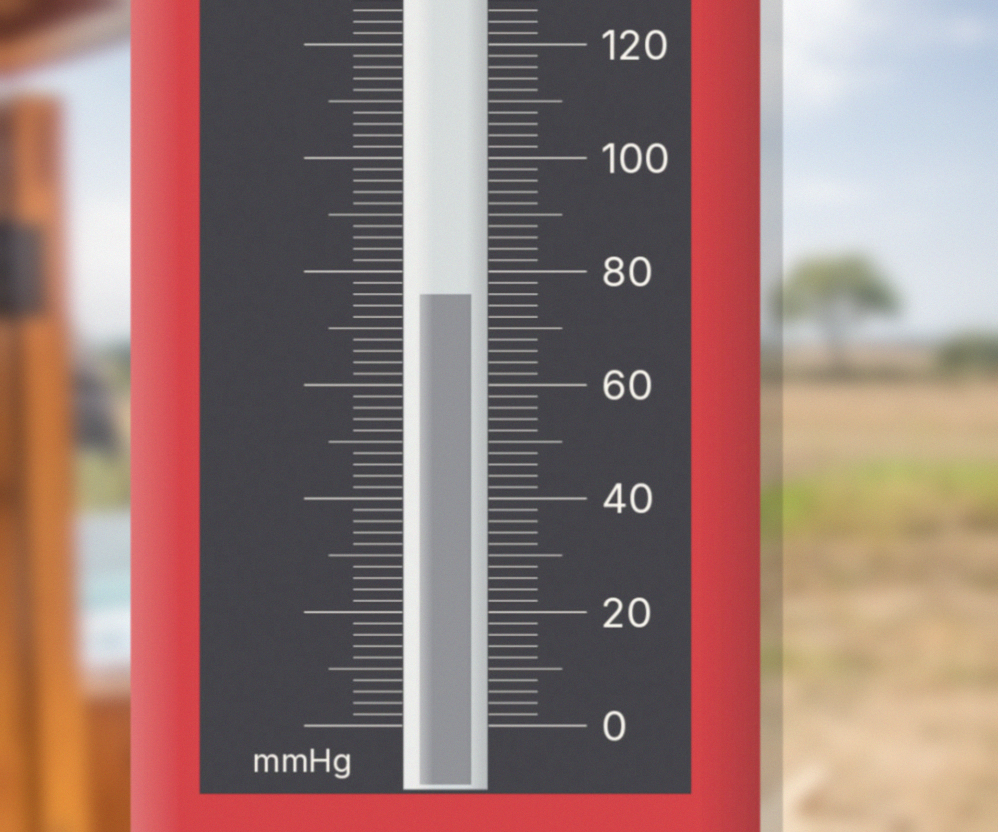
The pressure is 76 (mmHg)
